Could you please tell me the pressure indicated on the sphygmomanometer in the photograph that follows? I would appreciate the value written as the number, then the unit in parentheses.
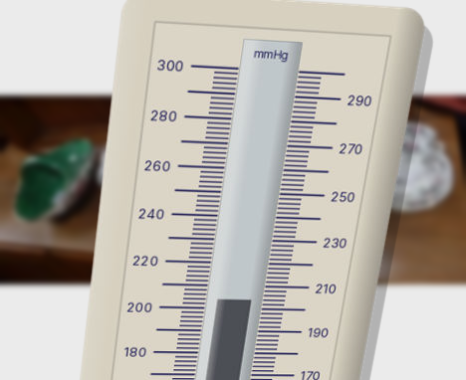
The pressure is 204 (mmHg)
